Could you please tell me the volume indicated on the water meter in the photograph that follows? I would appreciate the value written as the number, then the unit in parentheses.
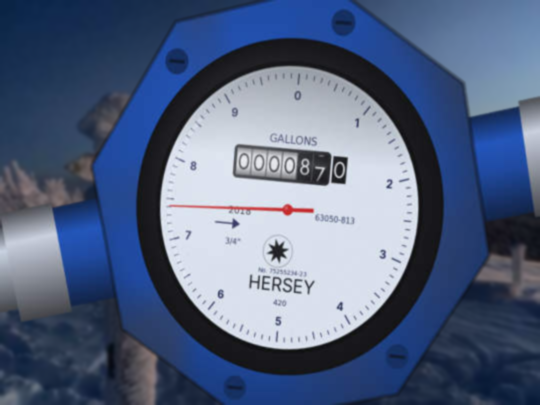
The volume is 867.4 (gal)
